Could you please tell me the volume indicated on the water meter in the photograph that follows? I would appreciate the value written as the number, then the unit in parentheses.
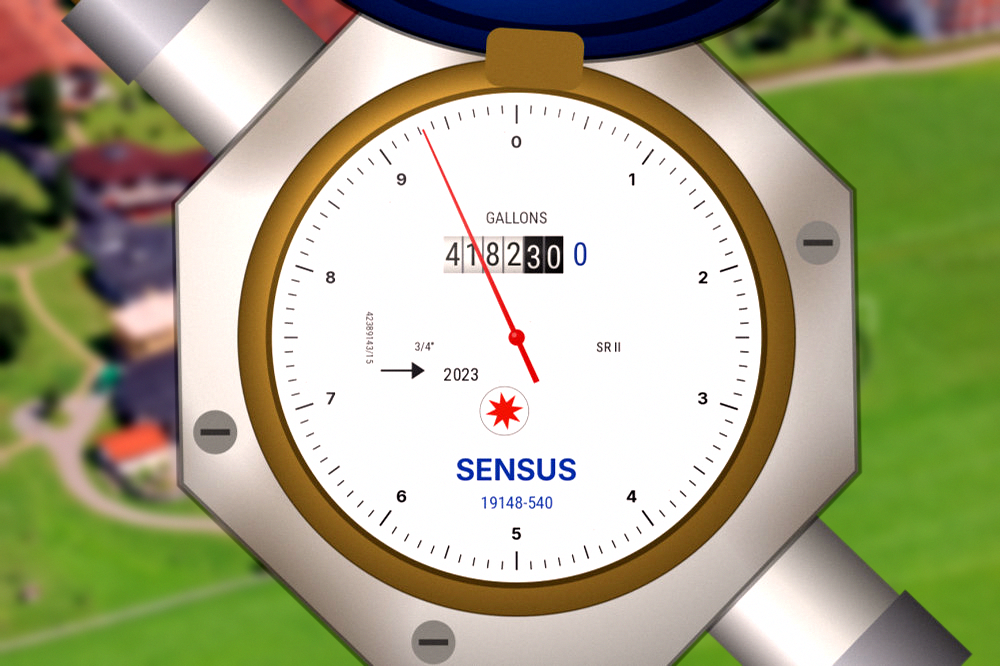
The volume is 4182299.3 (gal)
